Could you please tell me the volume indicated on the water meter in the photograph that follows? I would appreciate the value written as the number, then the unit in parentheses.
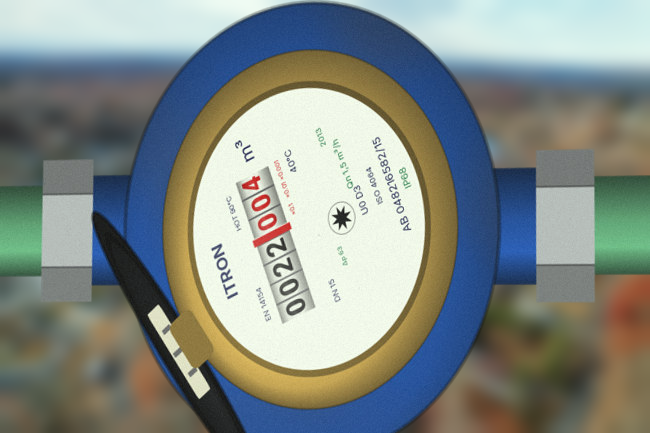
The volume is 22.004 (m³)
